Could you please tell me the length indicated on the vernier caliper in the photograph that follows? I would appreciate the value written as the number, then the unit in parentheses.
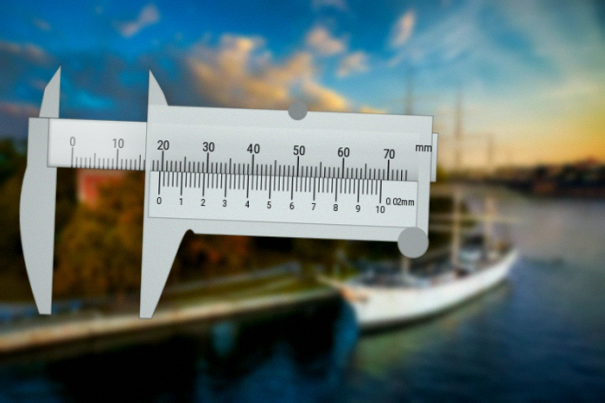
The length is 19.5 (mm)
